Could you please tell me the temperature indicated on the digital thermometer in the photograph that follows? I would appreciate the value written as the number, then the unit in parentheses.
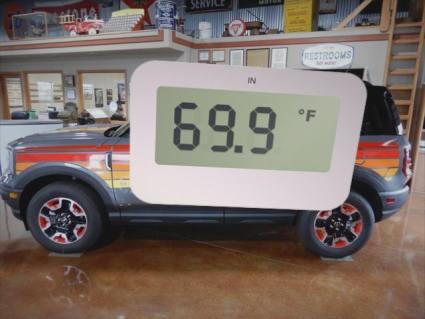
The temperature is 69.9 (°F)
